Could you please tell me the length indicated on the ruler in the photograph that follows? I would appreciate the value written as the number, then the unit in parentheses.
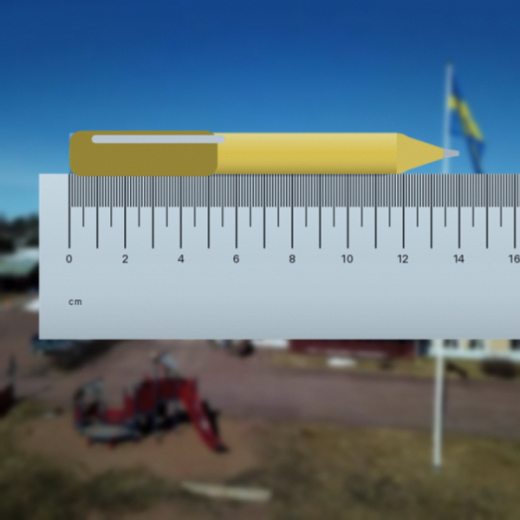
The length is 14 (cm)
